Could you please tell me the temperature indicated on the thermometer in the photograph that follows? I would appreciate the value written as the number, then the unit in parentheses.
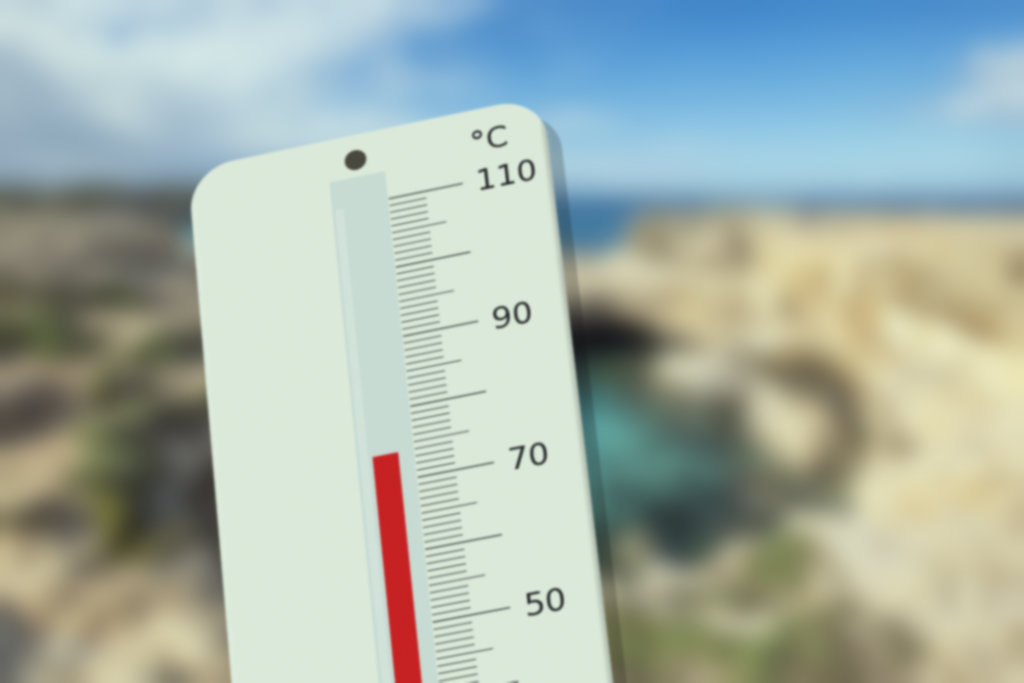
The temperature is 74 (°C)
